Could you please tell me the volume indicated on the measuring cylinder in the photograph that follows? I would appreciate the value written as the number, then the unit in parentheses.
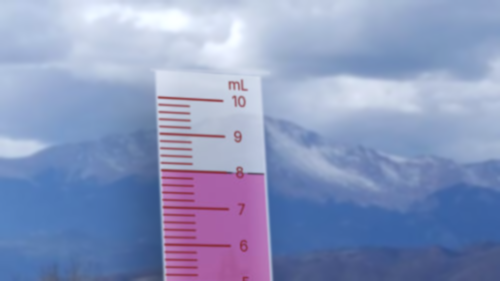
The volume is 8 (mL)
